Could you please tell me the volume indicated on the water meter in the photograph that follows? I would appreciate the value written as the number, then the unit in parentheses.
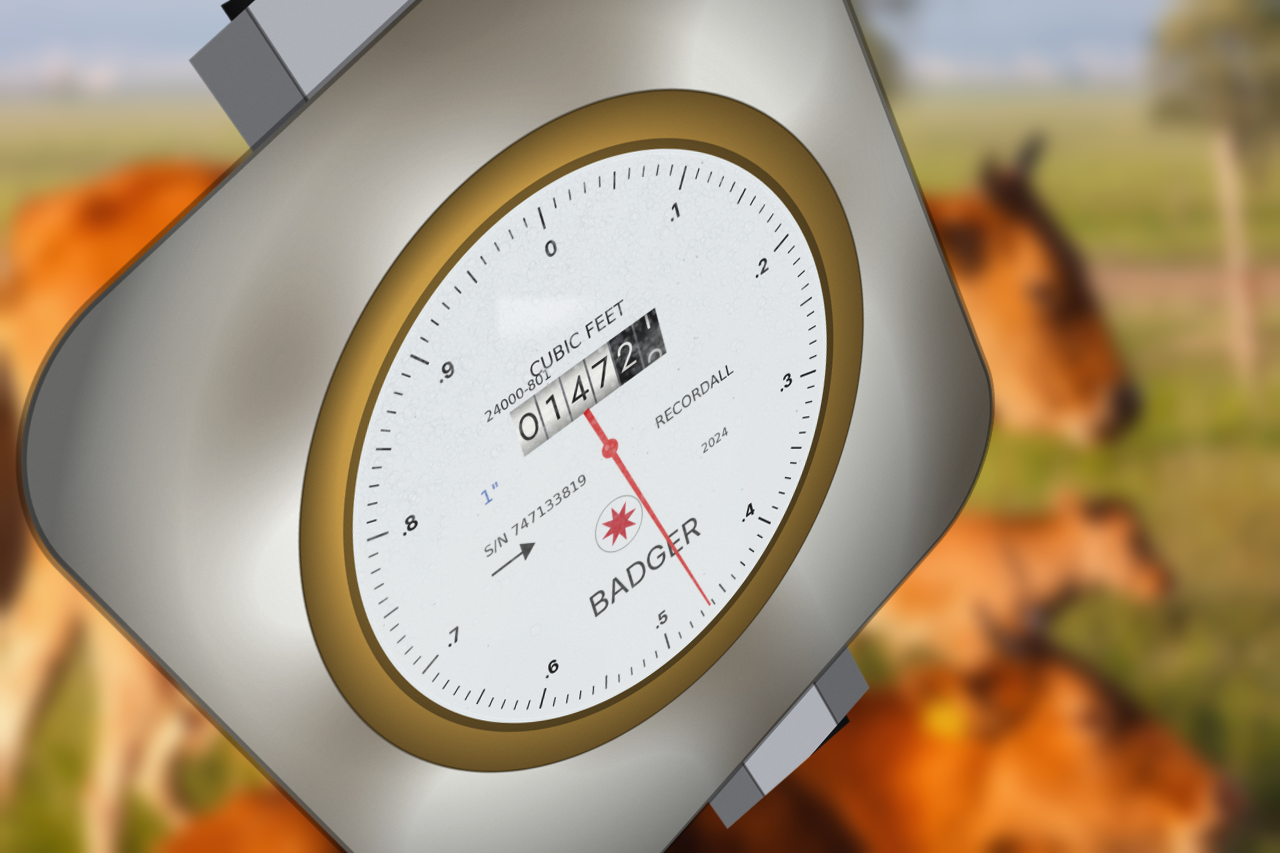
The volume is 14721.46 (ft³)
